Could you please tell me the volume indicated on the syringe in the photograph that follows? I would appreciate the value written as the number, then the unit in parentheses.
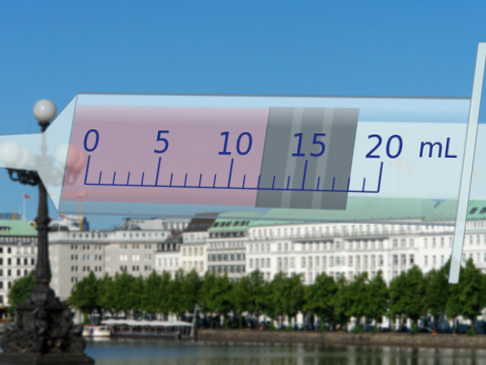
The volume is 12 (mL)
